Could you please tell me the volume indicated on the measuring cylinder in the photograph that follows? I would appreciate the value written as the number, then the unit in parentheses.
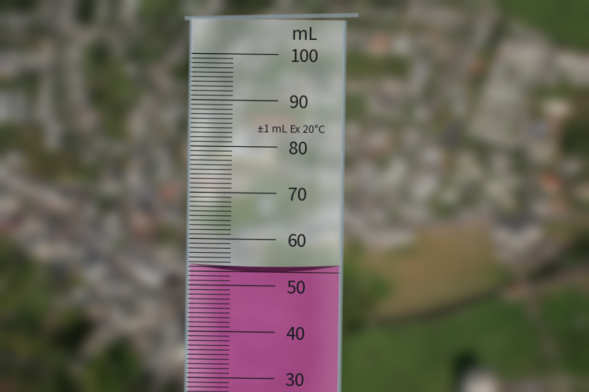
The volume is 53 (mL)
